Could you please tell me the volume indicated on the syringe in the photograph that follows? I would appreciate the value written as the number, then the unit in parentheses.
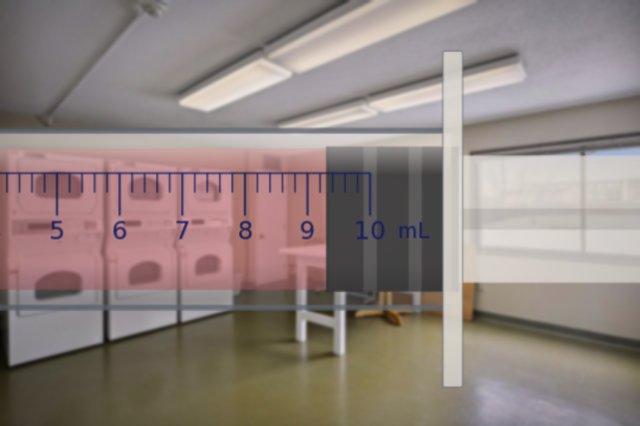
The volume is 9.3 (mL)
